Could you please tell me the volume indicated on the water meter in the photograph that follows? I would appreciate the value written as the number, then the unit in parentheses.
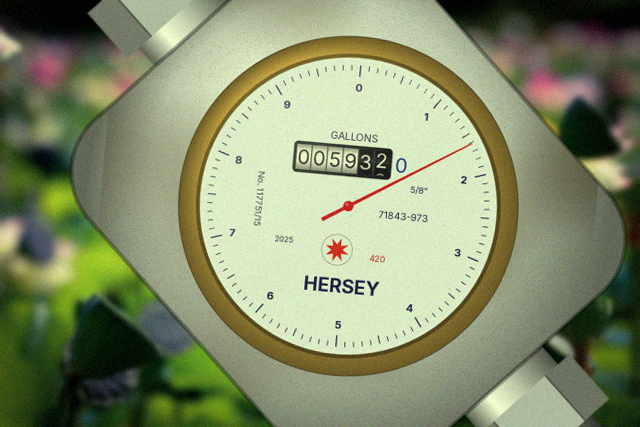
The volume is 59321.6 (gal)
